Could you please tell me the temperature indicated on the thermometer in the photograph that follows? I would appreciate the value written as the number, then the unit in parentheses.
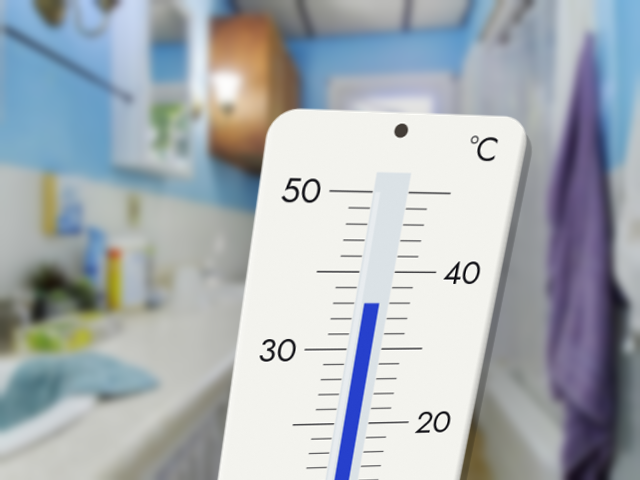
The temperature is 36 (°C)
